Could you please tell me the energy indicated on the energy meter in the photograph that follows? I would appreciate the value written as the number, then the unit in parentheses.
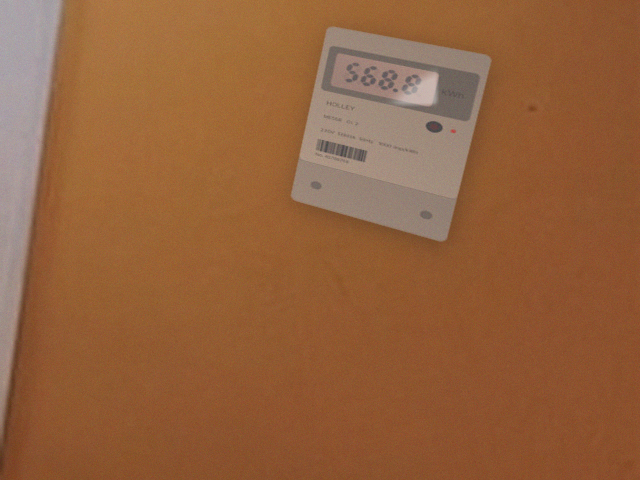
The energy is 568.8 (kWh)
